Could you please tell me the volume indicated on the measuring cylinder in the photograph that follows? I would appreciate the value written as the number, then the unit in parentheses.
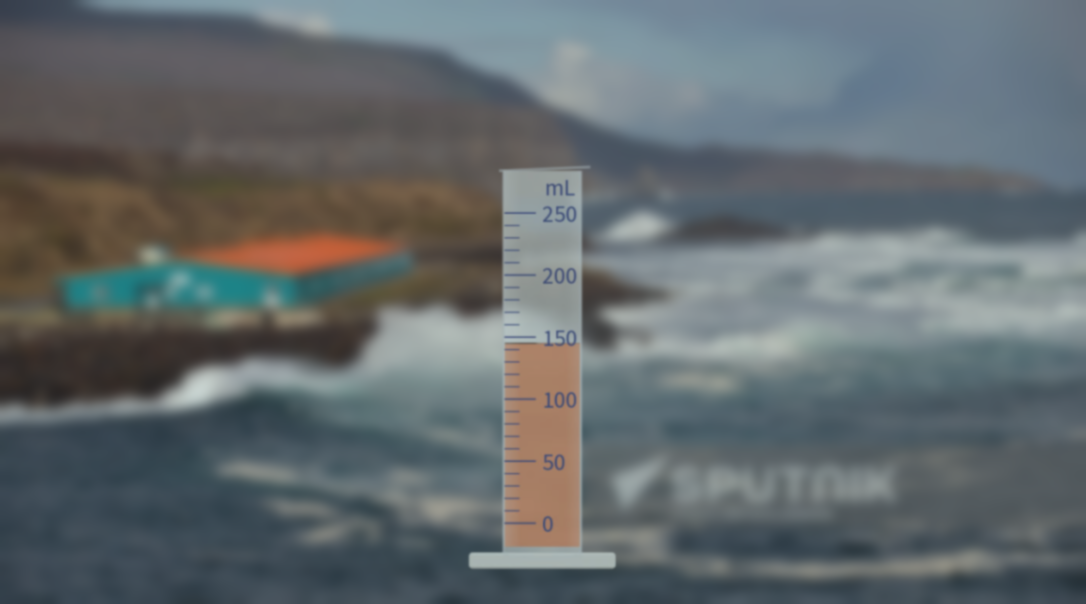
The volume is 145 (mL)
